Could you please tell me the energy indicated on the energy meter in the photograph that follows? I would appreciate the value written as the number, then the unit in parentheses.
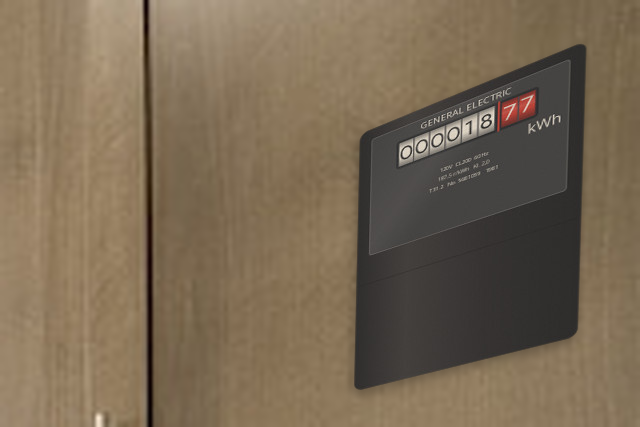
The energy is 18.77 (kWh)
